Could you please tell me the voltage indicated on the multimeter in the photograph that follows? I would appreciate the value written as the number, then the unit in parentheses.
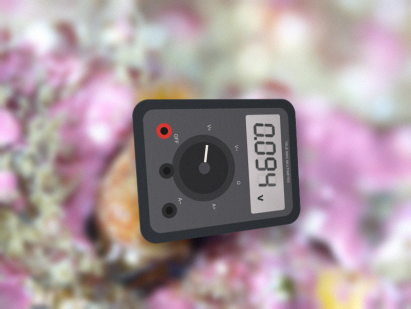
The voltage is 0.094 (V)
